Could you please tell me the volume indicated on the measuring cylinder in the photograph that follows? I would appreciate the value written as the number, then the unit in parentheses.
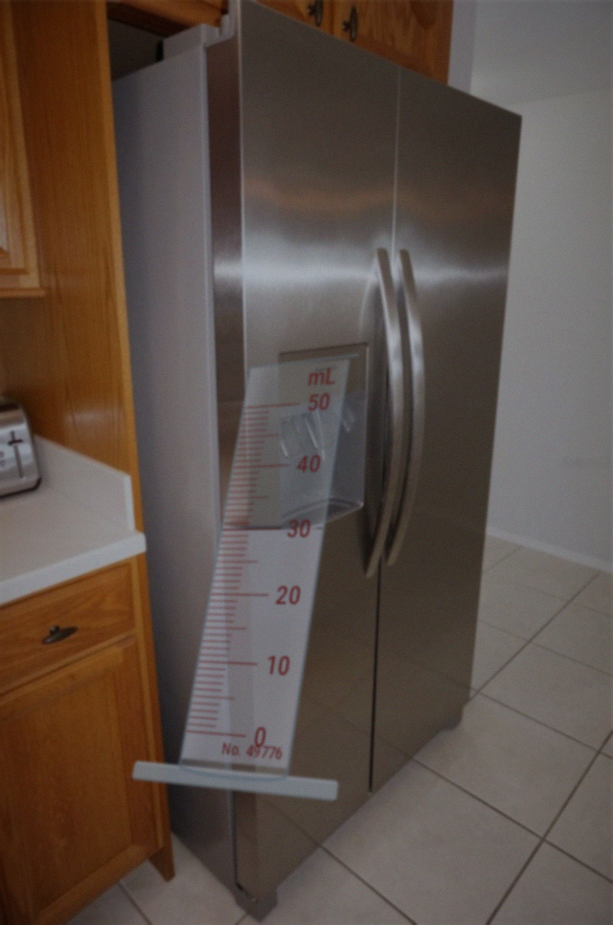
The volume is 30 (mL)
